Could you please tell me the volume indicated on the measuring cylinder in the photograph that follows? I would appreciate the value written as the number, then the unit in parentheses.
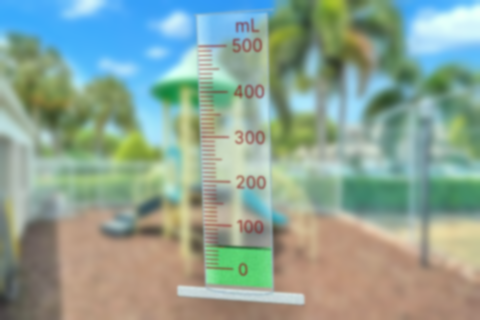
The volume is 50 (mL)
